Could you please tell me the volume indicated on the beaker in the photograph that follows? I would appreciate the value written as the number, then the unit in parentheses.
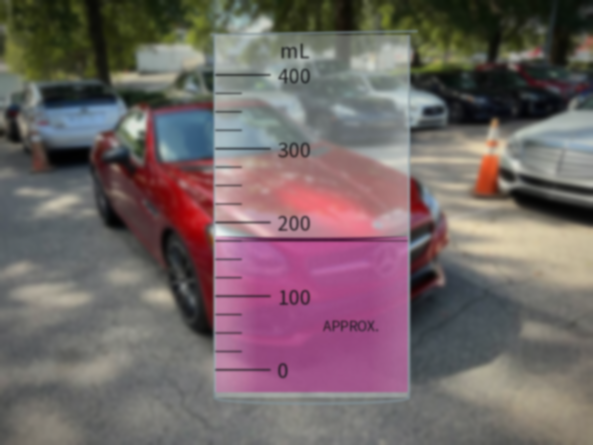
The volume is 175 (mL)
